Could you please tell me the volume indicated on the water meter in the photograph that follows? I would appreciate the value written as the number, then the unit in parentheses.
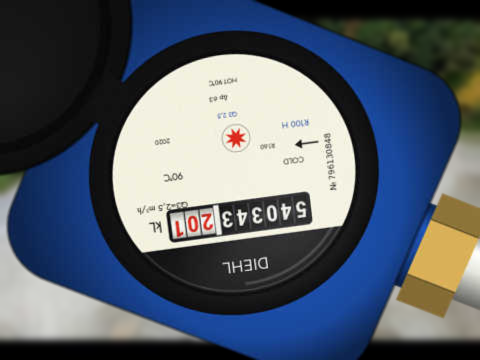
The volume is 540343.201 (kL)
